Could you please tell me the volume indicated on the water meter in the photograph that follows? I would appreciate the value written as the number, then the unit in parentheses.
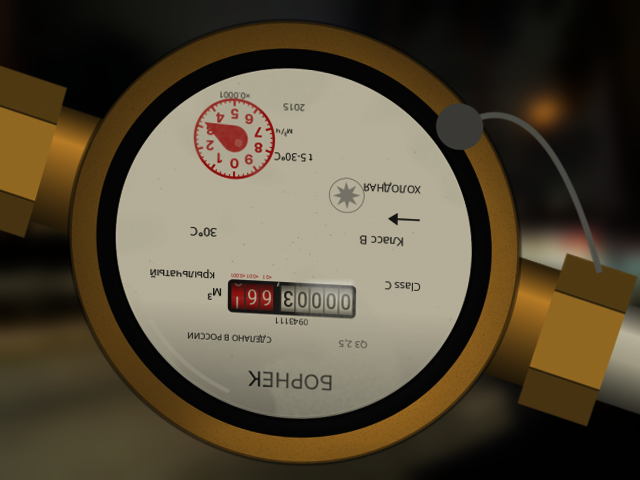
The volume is 3.6613 (m³)
